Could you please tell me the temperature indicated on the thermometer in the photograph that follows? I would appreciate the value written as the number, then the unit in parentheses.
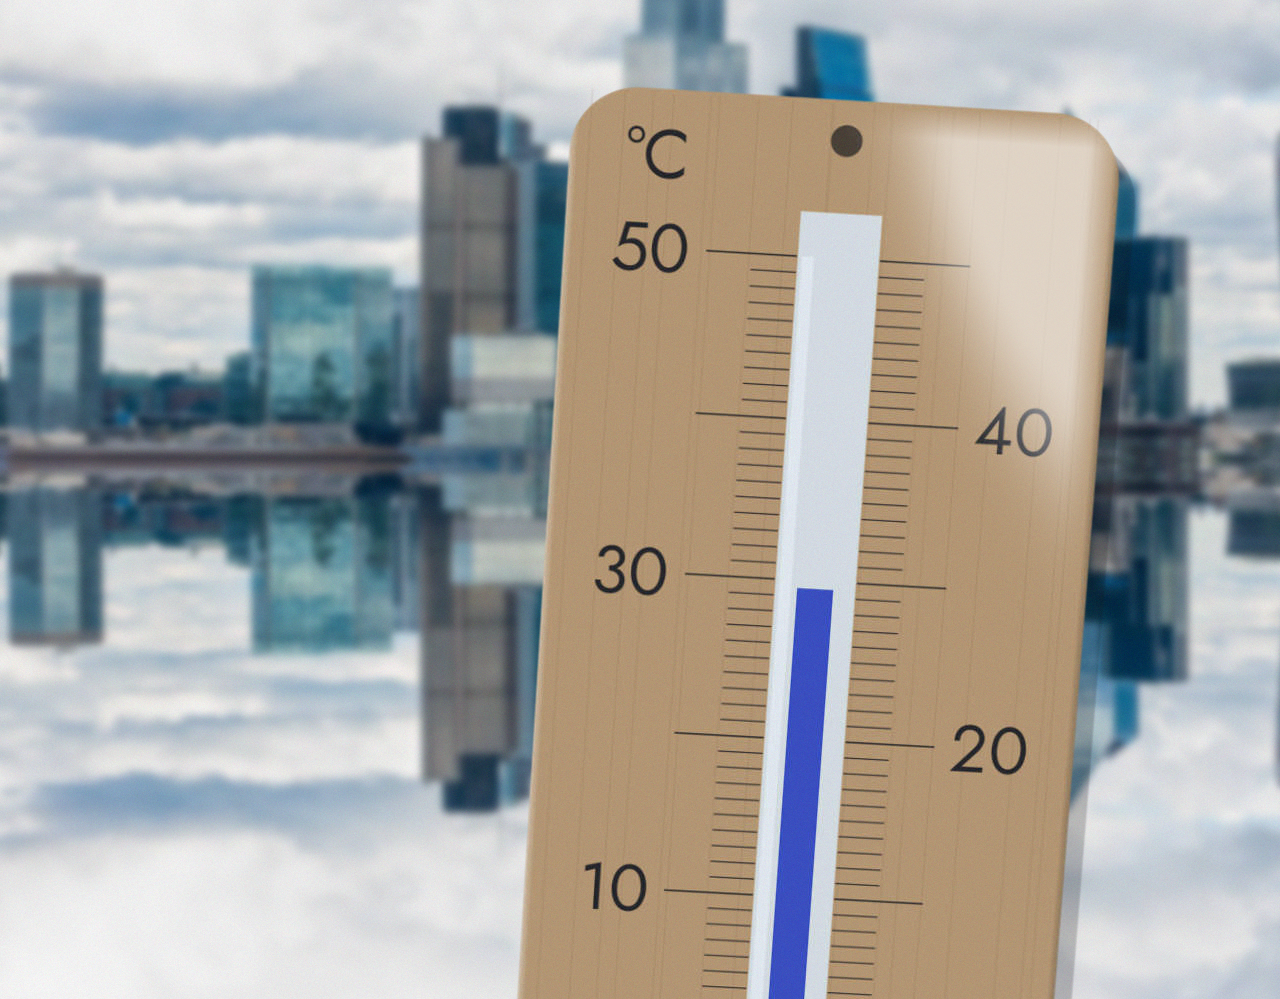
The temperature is 29.5 (°C)
